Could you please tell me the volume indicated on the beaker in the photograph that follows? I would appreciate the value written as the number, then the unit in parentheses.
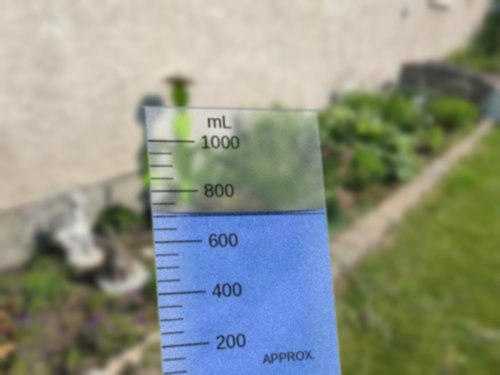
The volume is 700 (mL)
